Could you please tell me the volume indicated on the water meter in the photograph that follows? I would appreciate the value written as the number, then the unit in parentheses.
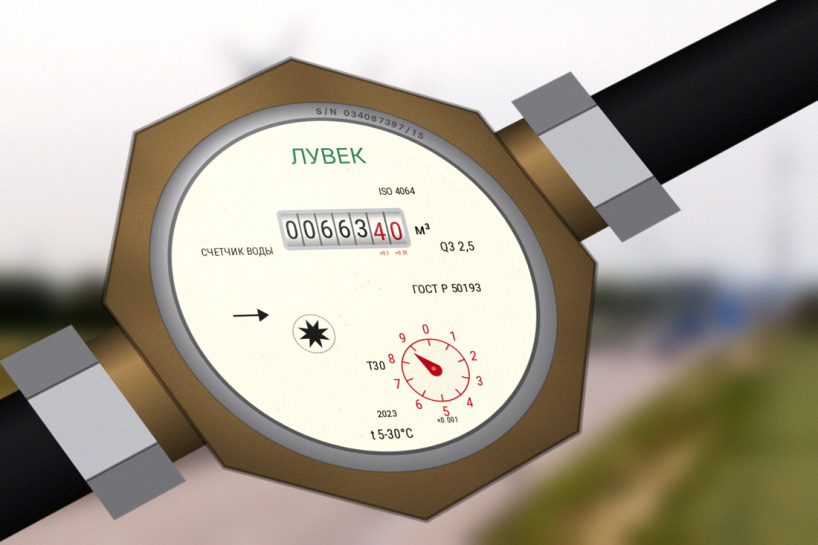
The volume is 663.398 (m³)
